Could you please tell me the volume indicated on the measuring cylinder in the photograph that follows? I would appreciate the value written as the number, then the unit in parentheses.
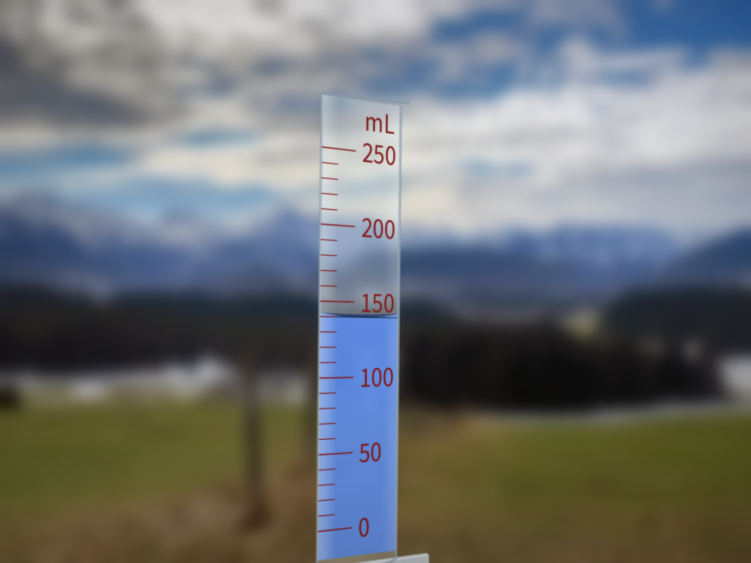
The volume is 140 (mL)
